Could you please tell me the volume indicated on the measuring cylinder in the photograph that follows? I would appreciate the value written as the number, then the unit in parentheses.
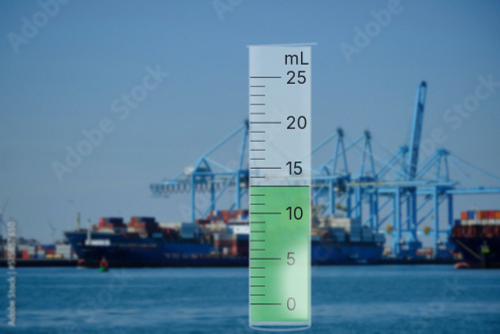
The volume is 13 (mL)
